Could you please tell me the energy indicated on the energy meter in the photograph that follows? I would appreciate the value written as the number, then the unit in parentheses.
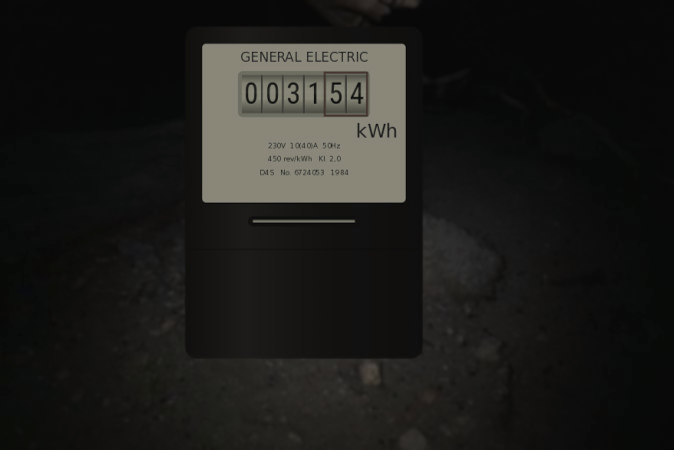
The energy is 31.54 (kWh)
